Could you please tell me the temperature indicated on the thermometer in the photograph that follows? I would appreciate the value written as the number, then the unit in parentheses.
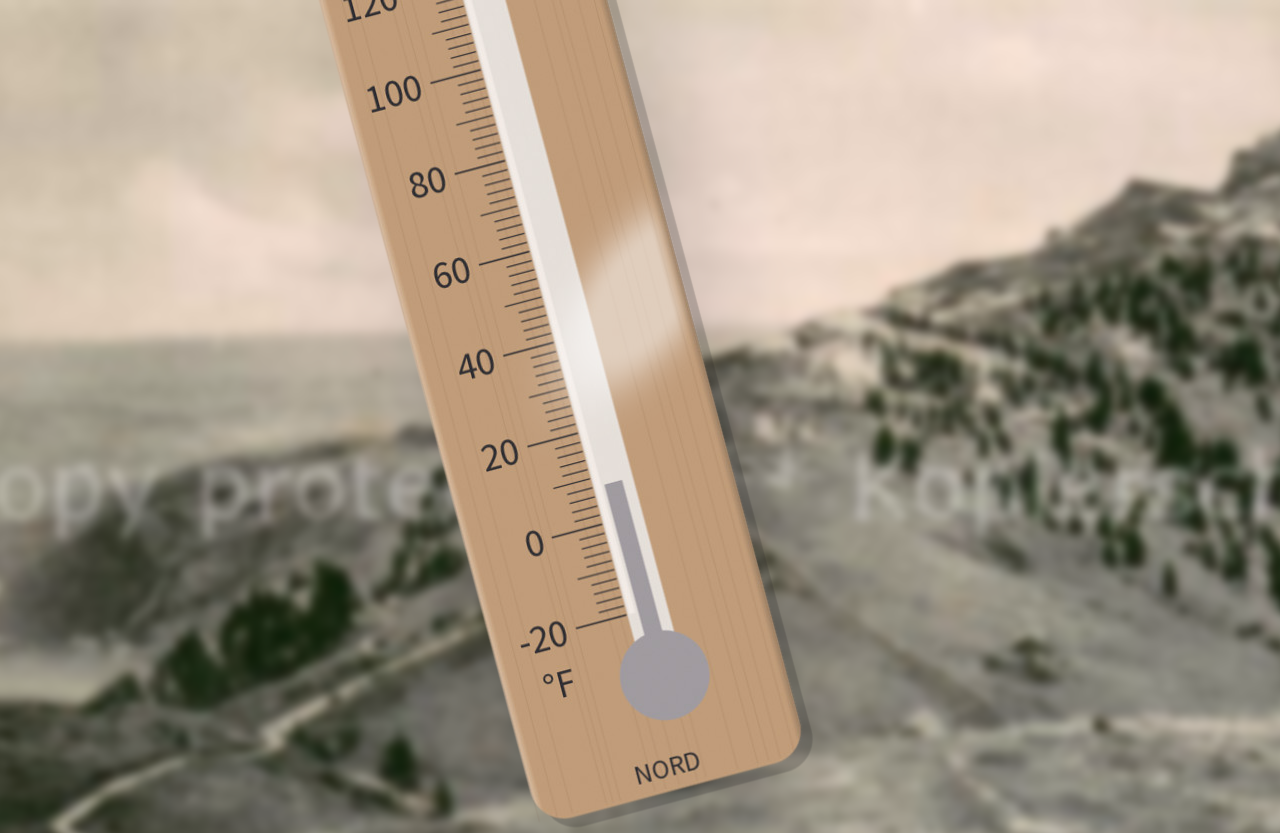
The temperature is 8 (°F)
